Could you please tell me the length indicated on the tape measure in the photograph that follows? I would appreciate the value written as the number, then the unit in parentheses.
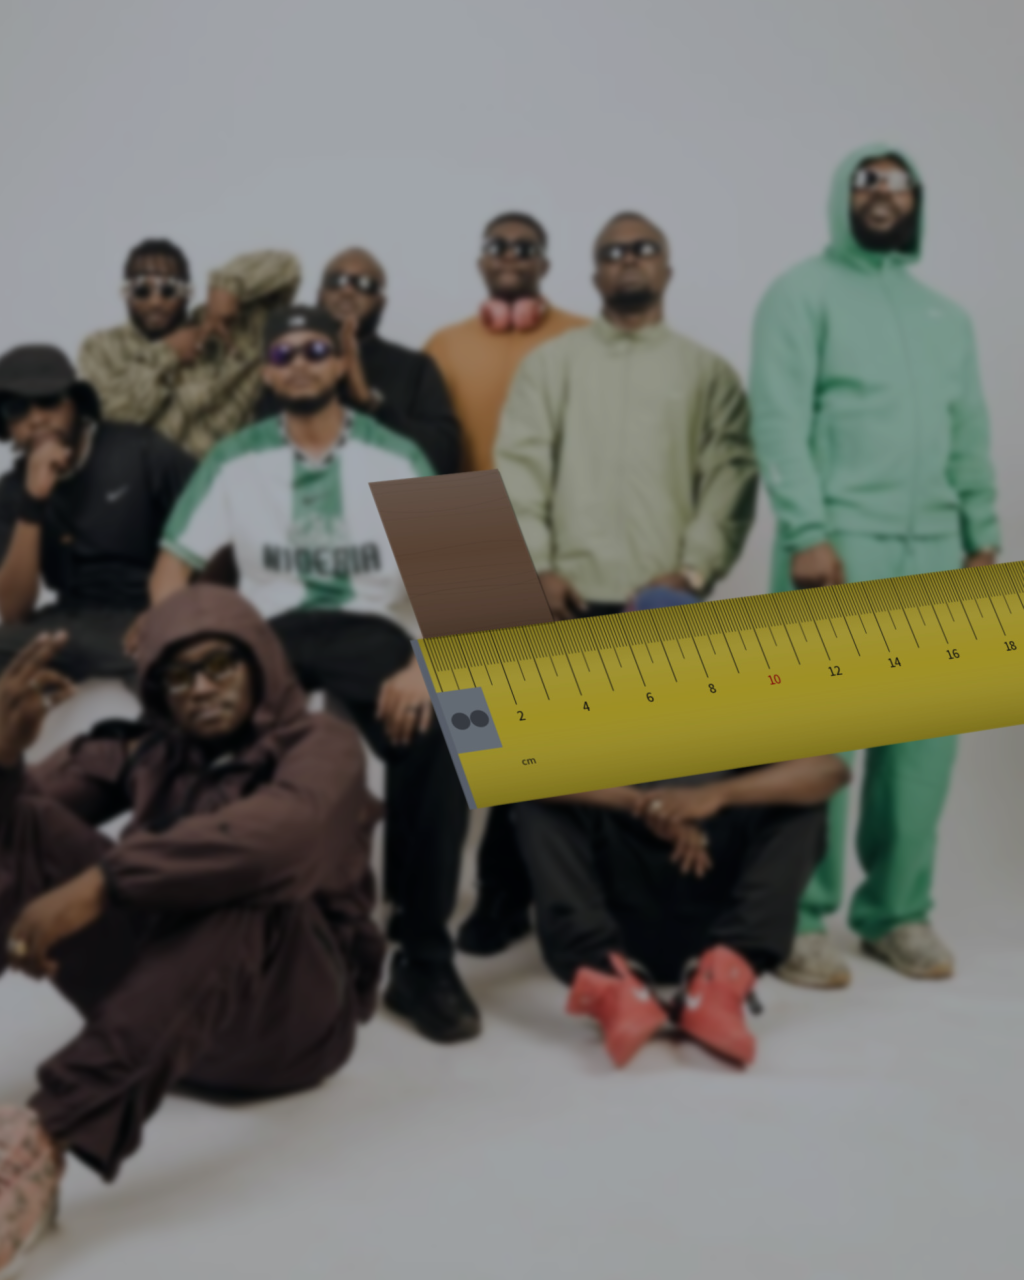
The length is 4 (cm)
